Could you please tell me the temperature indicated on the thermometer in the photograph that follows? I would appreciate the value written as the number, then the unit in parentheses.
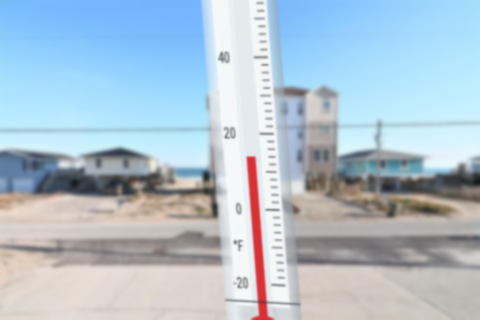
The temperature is 14 (°F)
